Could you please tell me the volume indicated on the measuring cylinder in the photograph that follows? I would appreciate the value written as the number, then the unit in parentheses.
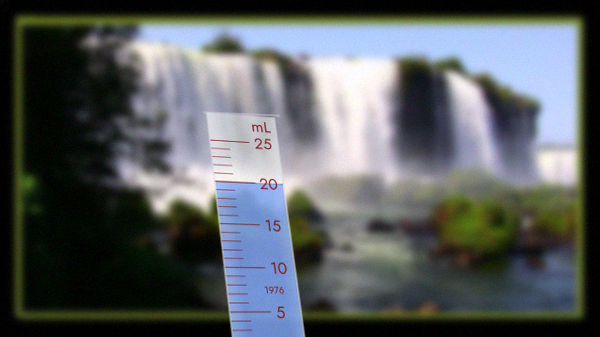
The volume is 20 (mL)
